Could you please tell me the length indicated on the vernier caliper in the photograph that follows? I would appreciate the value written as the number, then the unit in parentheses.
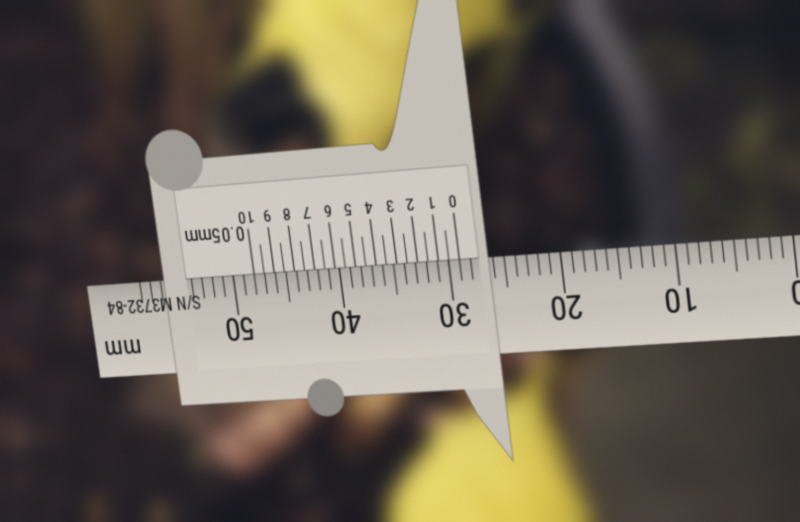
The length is 29.0 (mm)
